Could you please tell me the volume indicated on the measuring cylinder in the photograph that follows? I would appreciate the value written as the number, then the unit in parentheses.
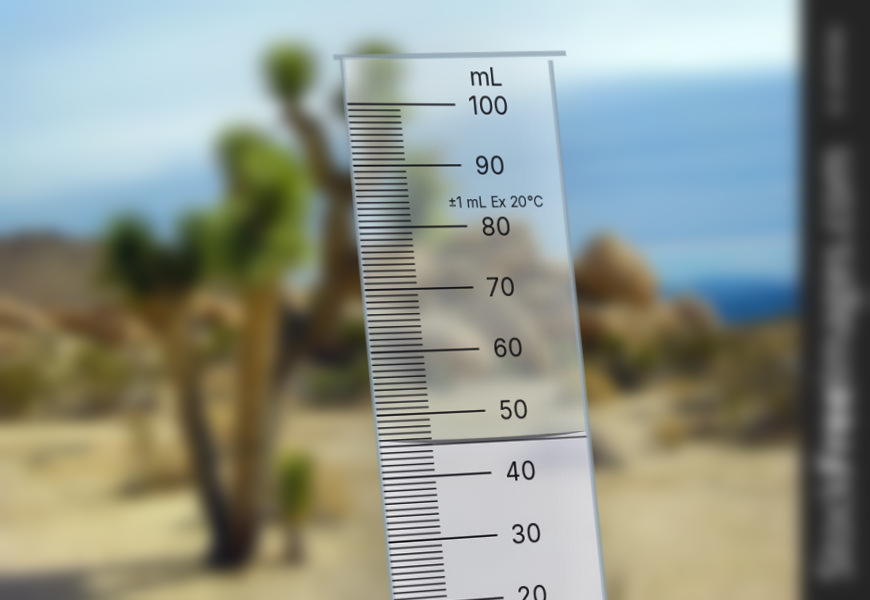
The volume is 45 (mL)
